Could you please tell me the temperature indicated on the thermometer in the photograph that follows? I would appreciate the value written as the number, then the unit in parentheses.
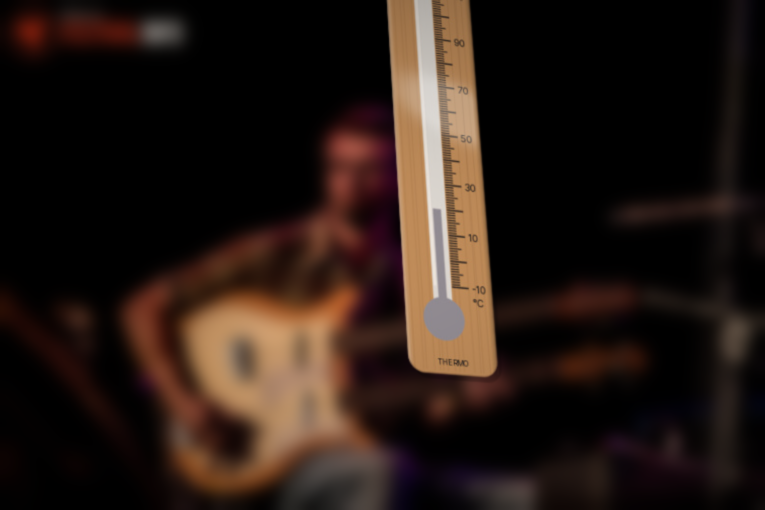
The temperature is 20 (°C)
